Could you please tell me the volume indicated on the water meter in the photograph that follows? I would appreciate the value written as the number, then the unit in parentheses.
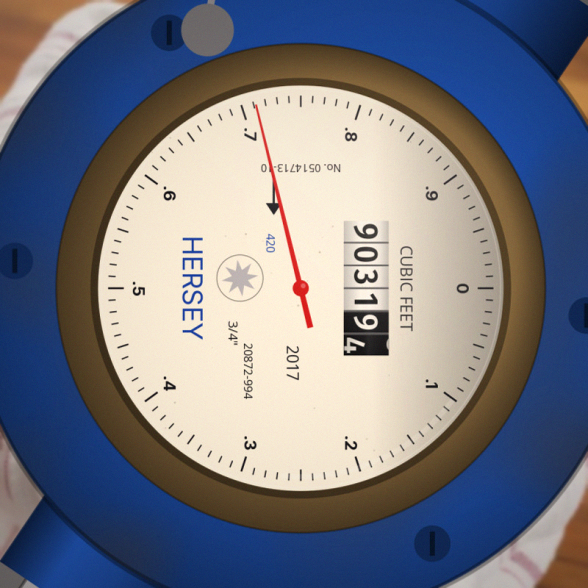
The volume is 903193.71 (ft³)
